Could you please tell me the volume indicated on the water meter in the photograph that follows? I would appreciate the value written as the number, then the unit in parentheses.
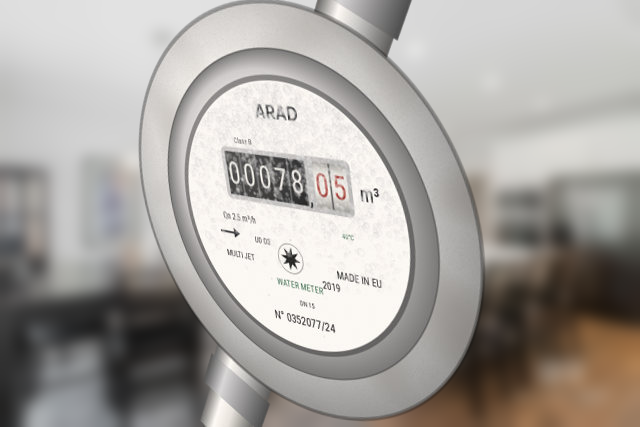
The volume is 78.05 (m³)
